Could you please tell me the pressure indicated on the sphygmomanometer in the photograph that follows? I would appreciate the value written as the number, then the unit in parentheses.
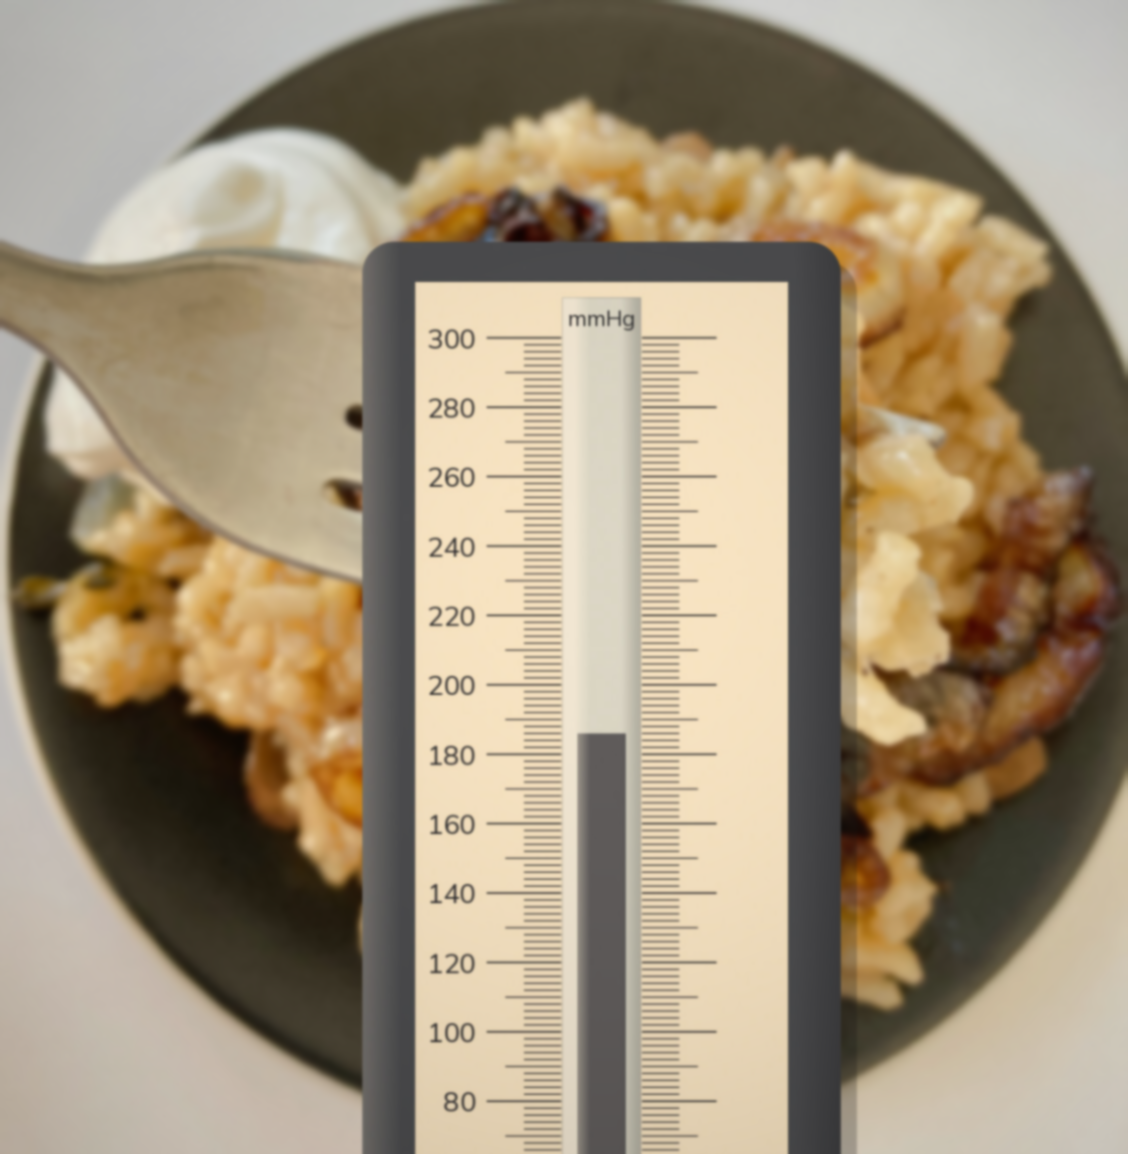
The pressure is 186 (mmHg)
